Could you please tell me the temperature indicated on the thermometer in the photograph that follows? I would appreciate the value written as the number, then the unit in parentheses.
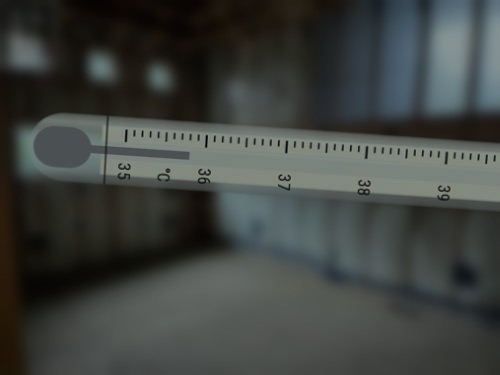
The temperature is 35.8 (°C)
